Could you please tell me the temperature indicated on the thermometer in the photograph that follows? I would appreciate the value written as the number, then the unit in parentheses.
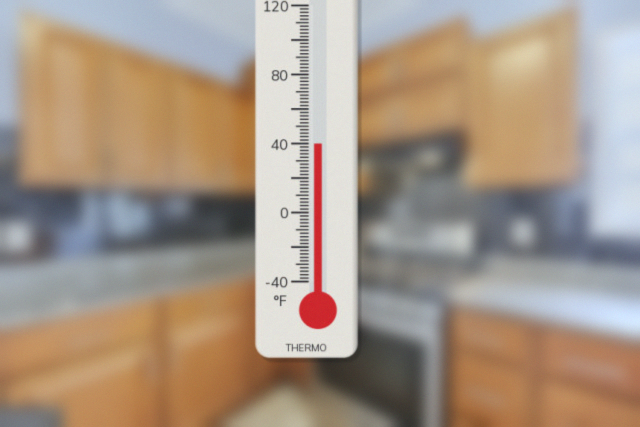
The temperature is 40 (°F)
